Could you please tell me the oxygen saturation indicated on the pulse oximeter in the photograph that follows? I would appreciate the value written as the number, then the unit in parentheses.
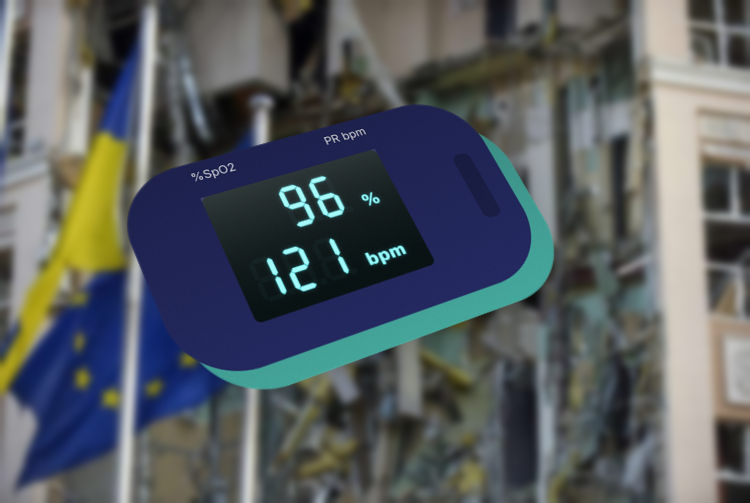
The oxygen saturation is 96 (%)
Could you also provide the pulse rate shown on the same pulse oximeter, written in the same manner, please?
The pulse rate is 121 (bpm)
